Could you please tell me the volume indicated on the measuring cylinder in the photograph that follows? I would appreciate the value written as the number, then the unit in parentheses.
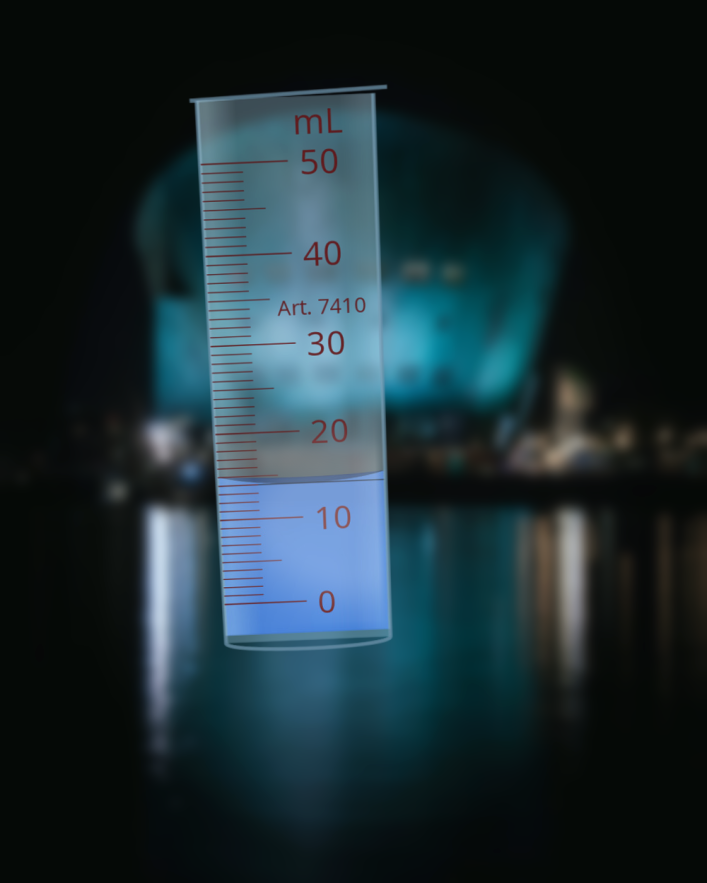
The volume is 14 (mL)
